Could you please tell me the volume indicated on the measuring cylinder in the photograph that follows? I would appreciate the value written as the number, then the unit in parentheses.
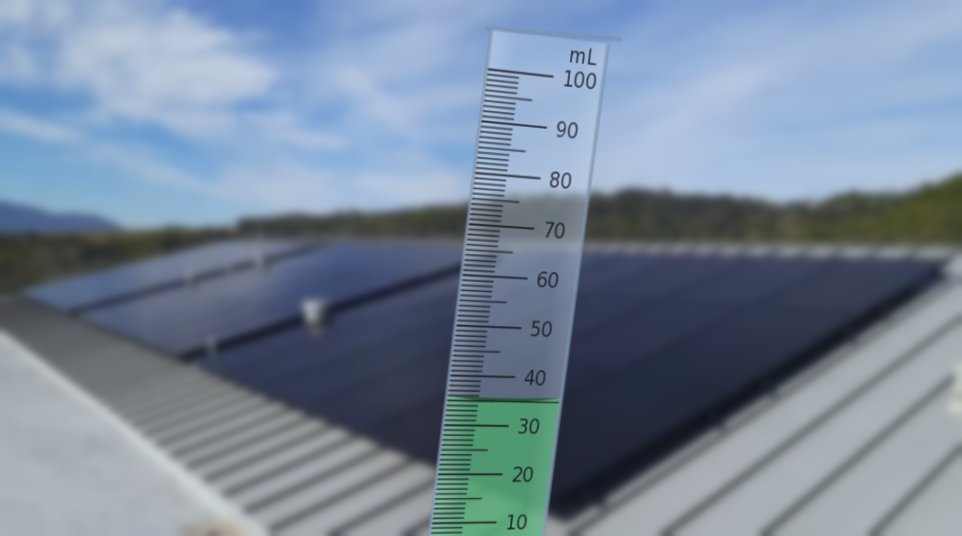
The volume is 35 (mL)
